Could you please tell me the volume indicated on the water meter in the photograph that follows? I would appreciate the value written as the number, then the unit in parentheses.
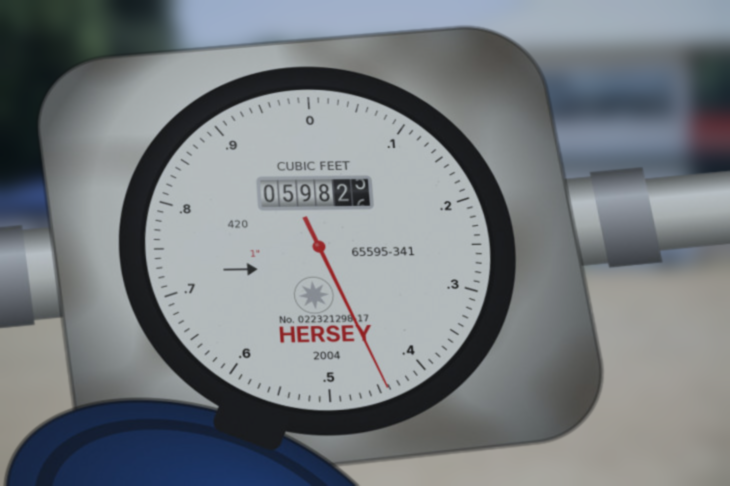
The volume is 59825.44 (ft³)
